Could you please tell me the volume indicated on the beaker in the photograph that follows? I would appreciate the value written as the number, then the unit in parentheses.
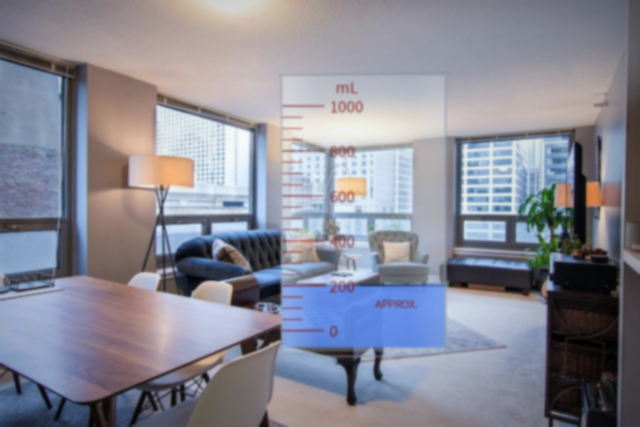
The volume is 200 (mL)
